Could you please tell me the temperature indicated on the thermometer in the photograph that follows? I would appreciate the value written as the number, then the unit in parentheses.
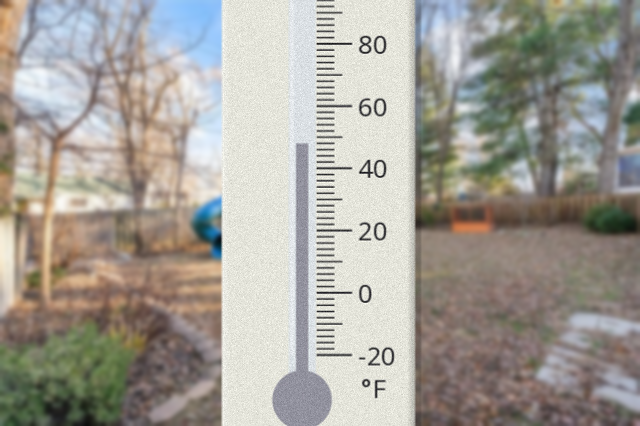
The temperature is 48 (°F)
